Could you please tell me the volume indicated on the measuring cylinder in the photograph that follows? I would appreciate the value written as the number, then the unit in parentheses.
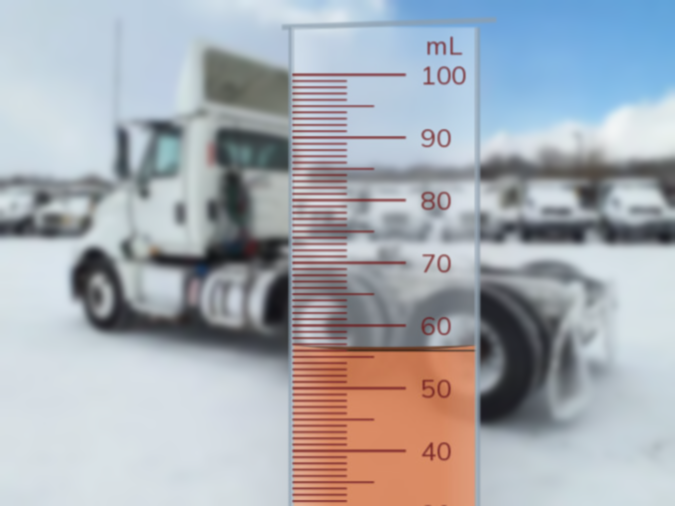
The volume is 56 (mL)
